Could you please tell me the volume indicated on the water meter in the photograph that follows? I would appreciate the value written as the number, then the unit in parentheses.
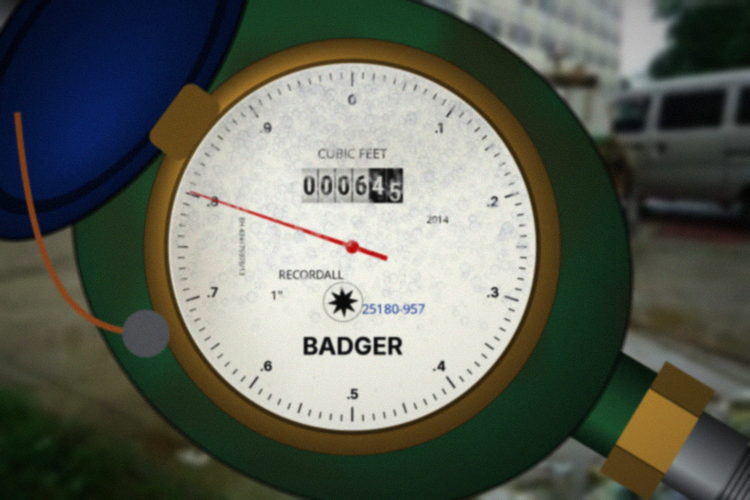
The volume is 644.80 (ft³)
